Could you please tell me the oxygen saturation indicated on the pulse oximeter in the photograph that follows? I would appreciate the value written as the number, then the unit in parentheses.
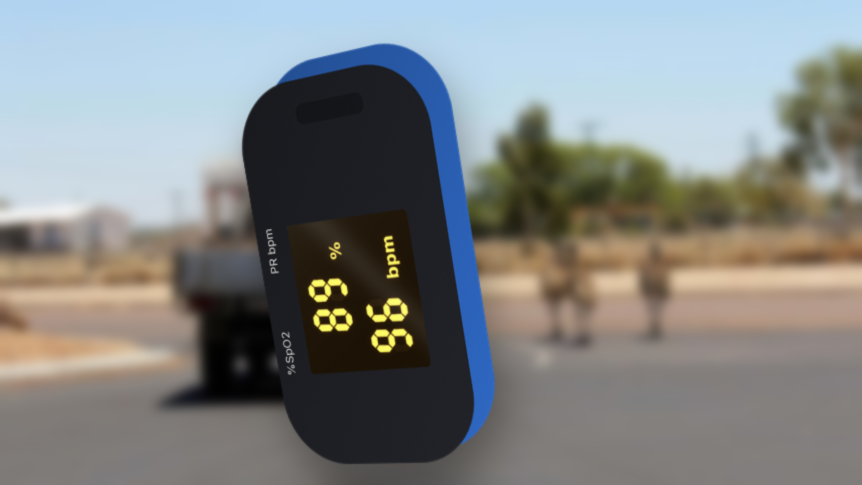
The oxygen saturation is 89 (%)
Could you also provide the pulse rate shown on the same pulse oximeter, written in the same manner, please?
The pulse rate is 96 (bpm)
